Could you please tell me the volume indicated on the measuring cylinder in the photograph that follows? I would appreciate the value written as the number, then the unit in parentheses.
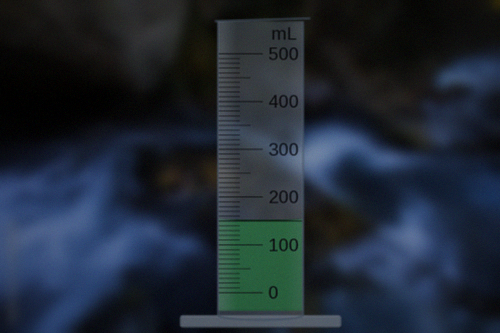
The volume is 150 (mL)
